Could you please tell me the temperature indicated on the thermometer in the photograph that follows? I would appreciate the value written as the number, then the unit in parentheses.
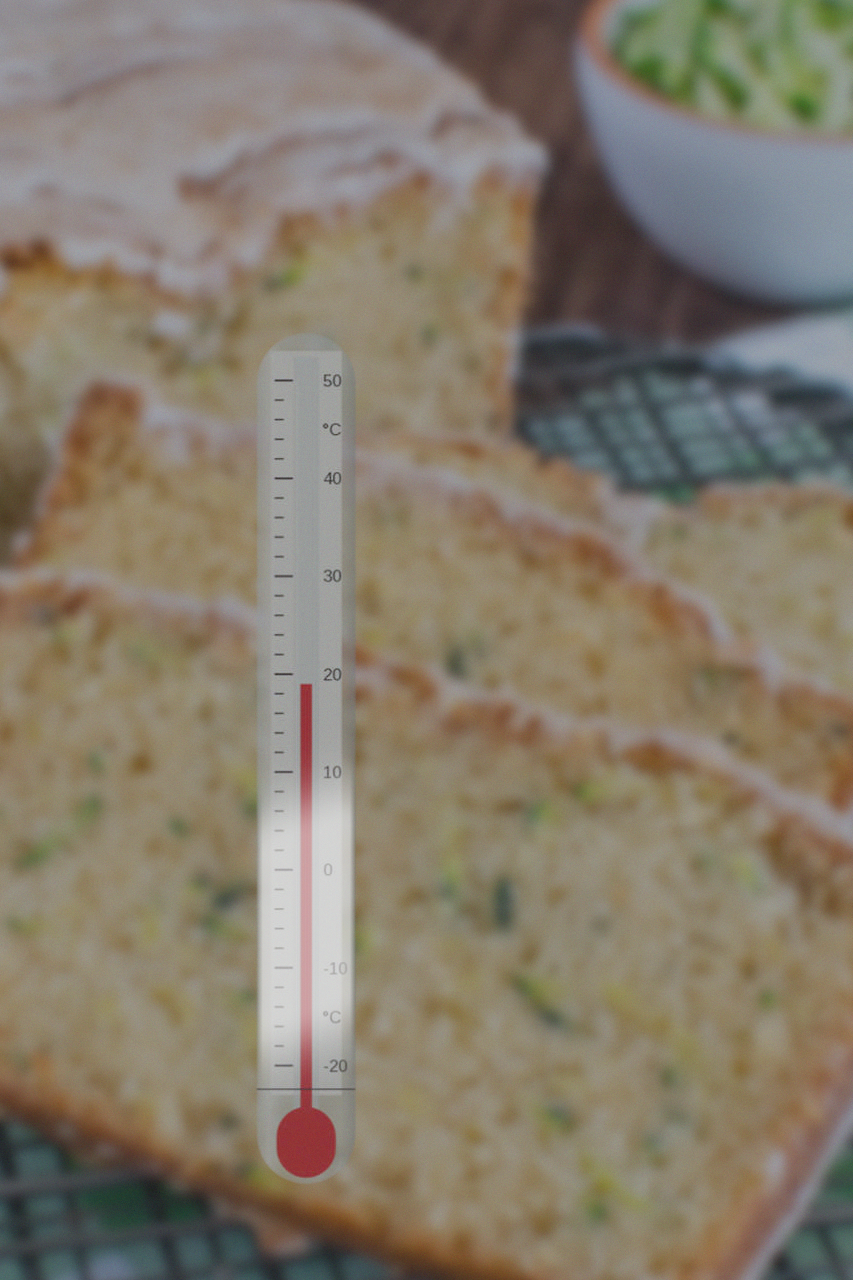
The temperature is 19 (°C)
